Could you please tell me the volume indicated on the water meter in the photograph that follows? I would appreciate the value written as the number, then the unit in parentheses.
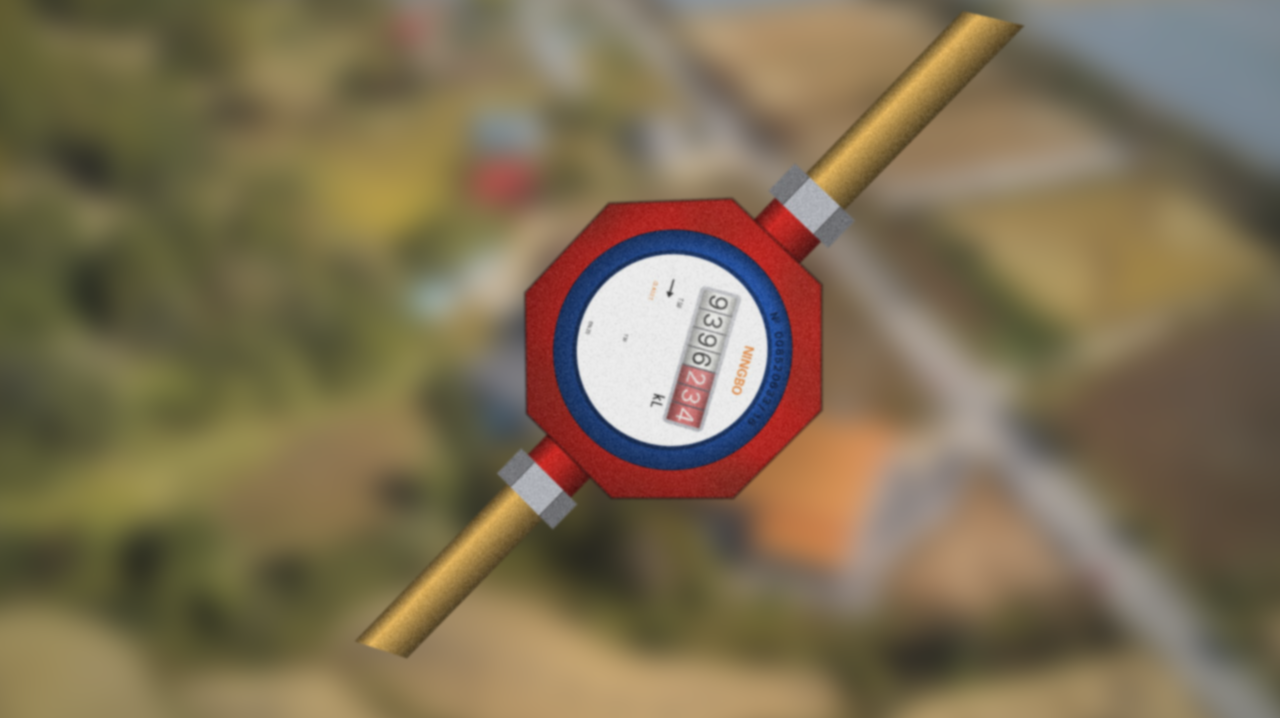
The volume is 9396.234 (kL)
